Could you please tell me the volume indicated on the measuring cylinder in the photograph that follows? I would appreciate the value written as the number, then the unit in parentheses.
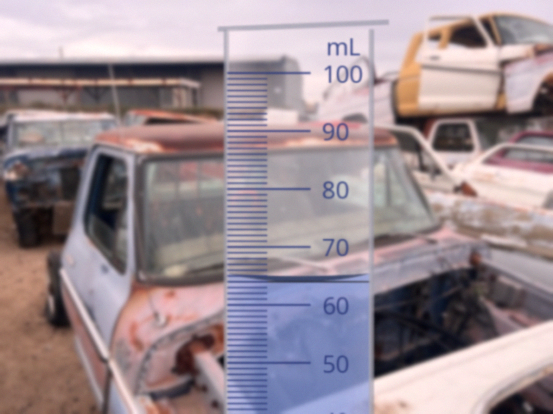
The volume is 64 (mL)
